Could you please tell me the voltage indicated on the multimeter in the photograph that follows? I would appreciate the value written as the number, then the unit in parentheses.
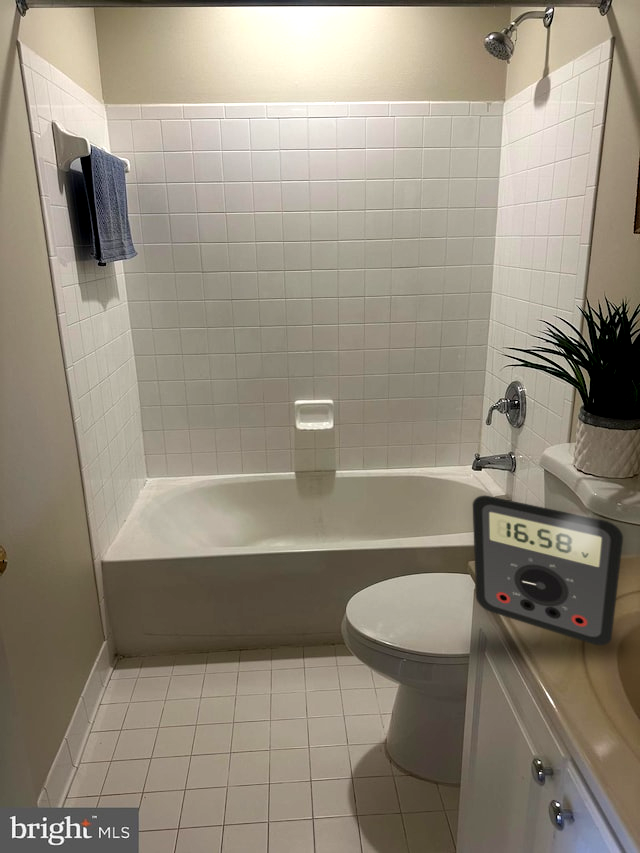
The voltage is 16.58 (V)
